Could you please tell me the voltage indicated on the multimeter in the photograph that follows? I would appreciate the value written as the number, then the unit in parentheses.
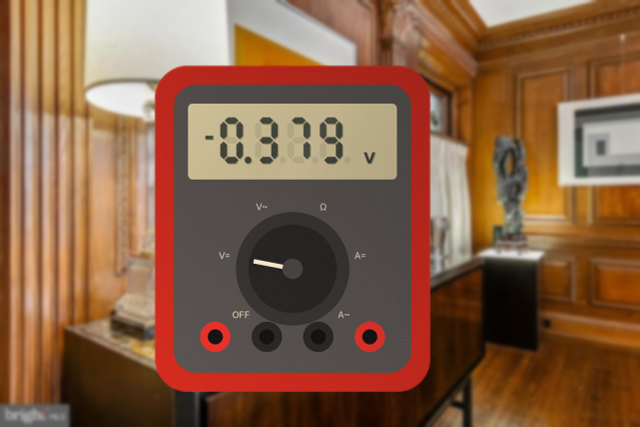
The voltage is -0.379 (V)
